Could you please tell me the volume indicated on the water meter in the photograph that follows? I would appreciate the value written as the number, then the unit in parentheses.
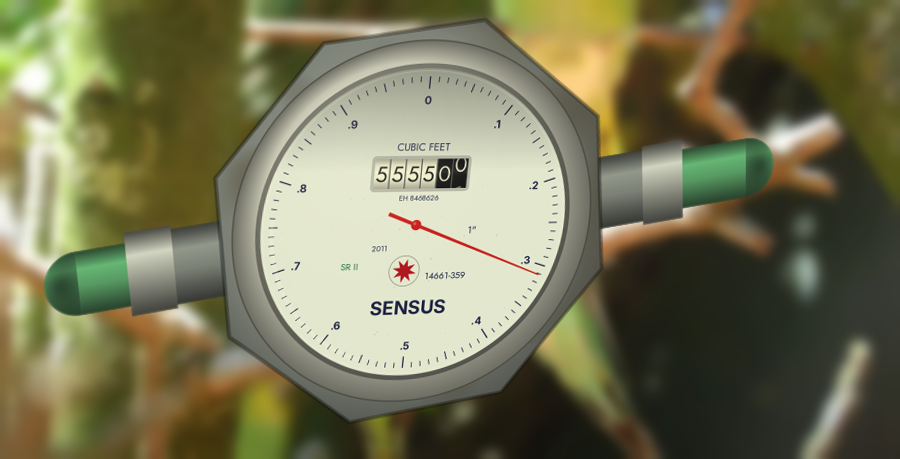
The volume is 555500.31 (ft³)
